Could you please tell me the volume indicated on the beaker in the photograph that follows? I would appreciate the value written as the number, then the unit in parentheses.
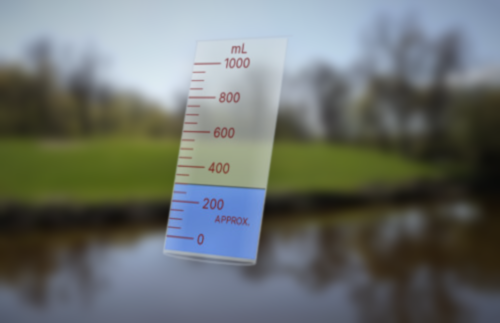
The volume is 300 (mL)
